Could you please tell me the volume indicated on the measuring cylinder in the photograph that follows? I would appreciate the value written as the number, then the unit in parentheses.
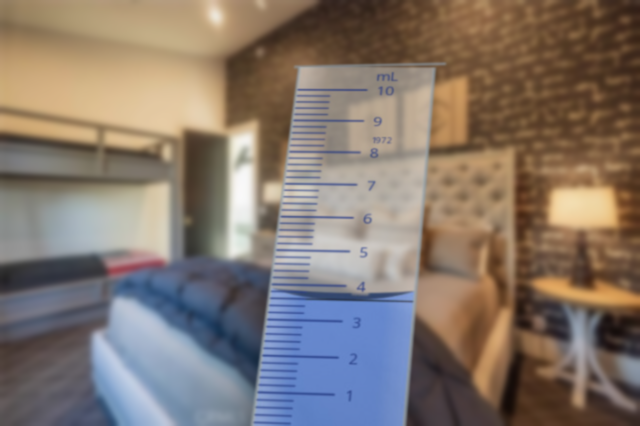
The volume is 3.6 (mL)
